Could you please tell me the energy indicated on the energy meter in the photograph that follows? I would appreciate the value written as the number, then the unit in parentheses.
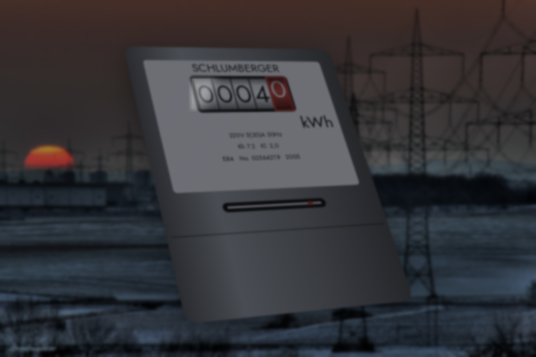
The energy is 4.0 (kWh)
